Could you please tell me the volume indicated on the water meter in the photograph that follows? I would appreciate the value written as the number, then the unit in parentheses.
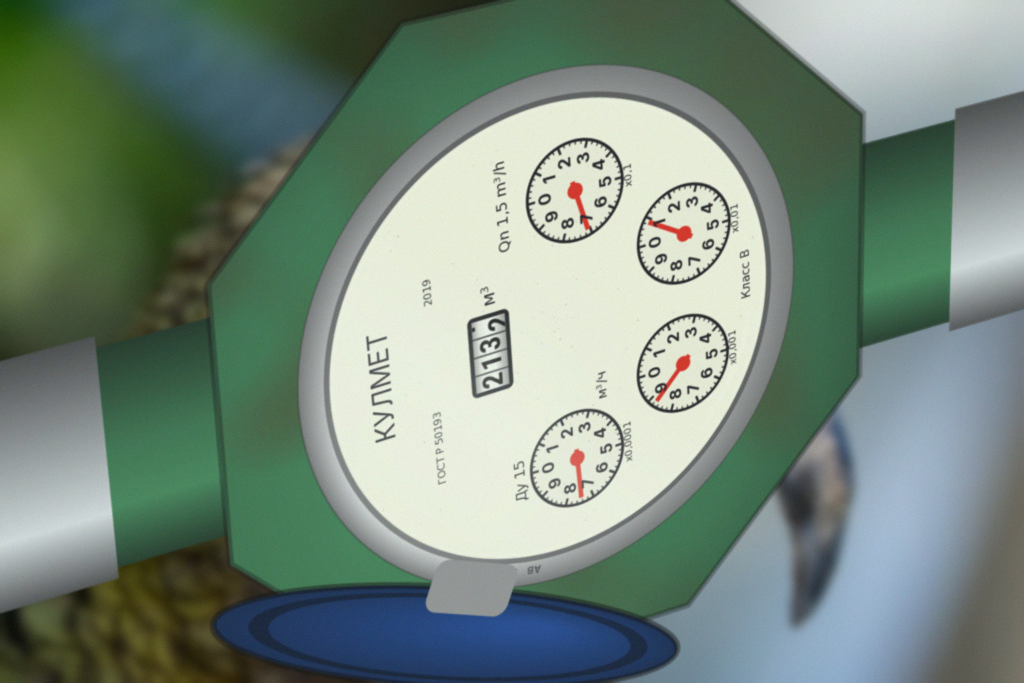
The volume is 2131.7087 (m³)
